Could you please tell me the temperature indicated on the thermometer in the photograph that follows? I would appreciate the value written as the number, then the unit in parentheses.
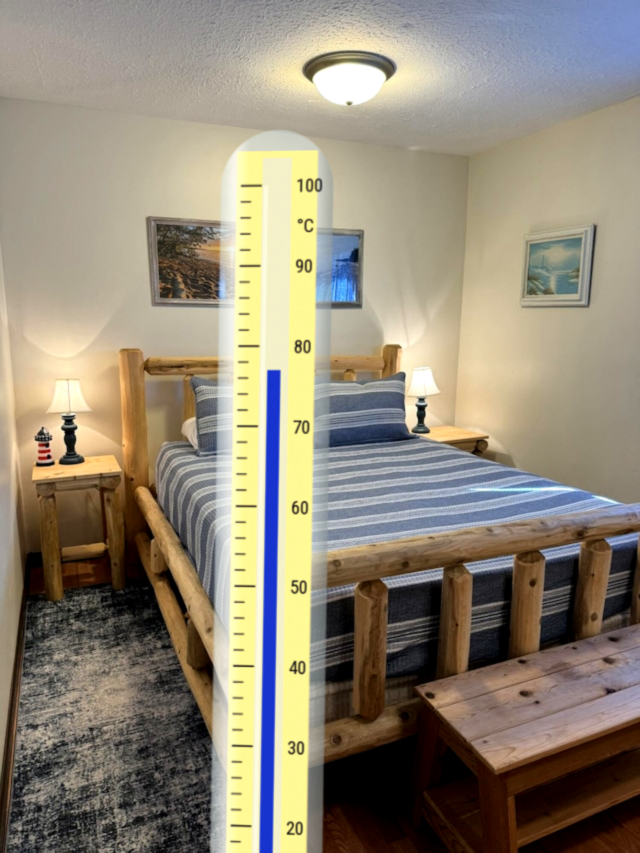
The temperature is 77 (°C)
